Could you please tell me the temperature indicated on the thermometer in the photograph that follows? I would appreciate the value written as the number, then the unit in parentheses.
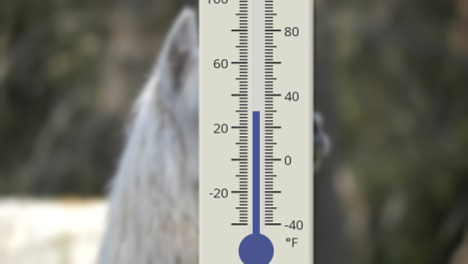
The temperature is 30 (°F)
